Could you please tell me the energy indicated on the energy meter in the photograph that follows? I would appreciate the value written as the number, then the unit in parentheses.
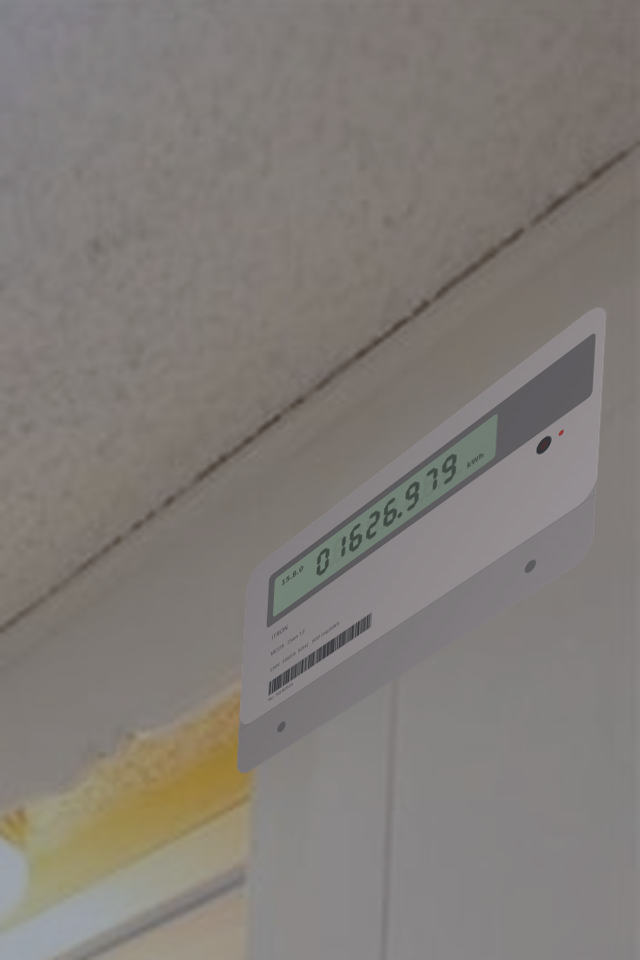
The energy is 1626.979 (kWh)
